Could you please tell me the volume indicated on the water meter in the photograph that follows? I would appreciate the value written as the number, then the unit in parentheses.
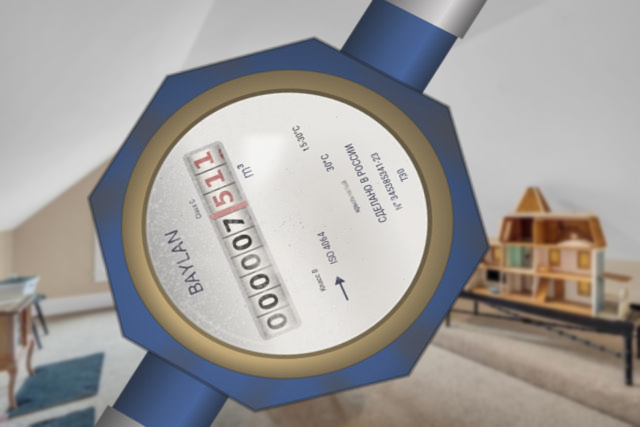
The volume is 7.511 (m³)
